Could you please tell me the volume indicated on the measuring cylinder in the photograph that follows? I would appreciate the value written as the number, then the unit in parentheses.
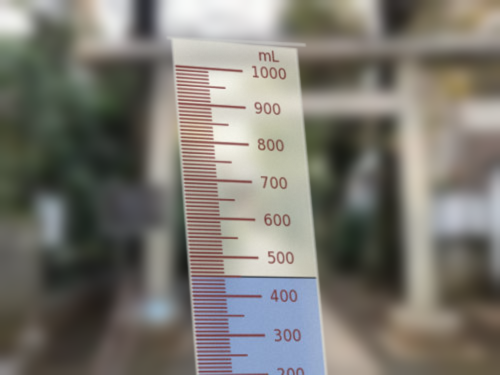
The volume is 450 (mL)
